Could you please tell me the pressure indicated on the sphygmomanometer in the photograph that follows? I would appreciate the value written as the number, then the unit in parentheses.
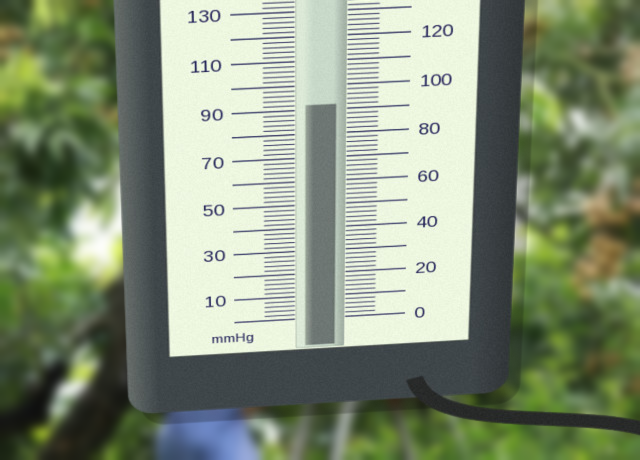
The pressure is 92 (mmHg)
